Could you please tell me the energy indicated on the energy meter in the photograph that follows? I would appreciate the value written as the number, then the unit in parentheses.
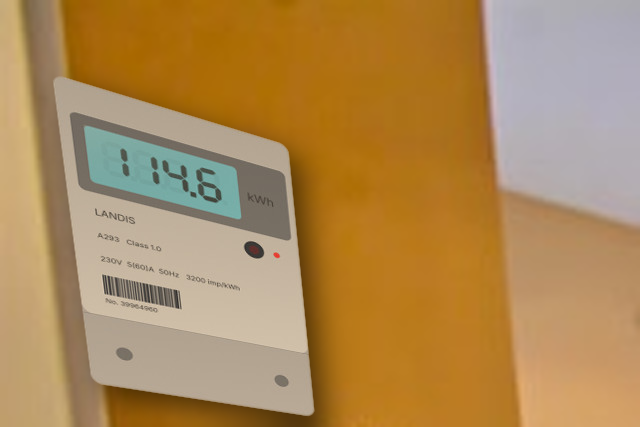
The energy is 114.6 (kWh)
